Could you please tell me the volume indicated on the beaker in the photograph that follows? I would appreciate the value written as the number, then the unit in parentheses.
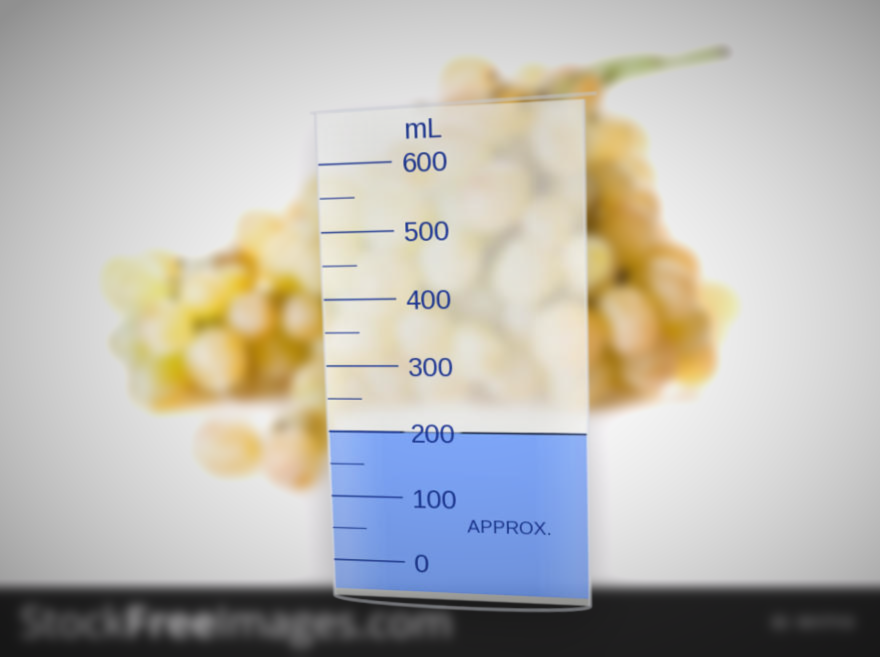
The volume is 200 (mL)
